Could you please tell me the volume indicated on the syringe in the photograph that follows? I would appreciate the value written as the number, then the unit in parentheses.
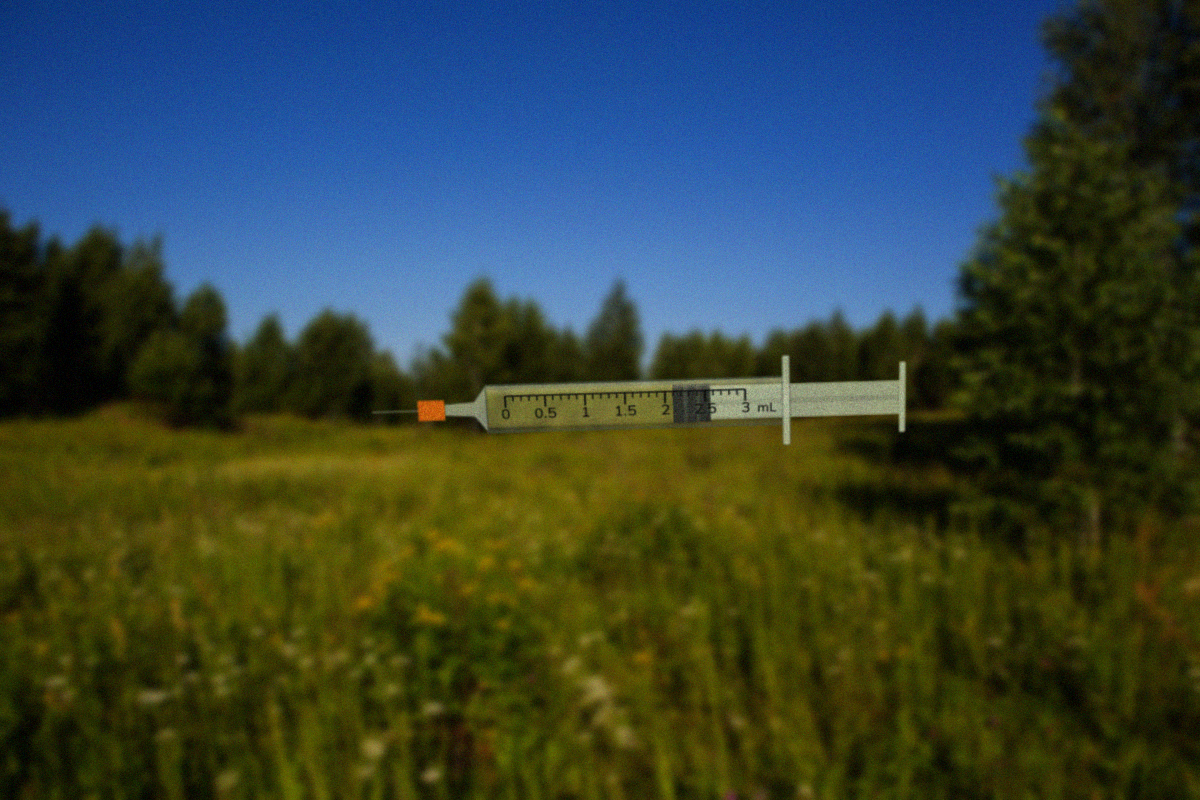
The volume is 2.1 (mL)
